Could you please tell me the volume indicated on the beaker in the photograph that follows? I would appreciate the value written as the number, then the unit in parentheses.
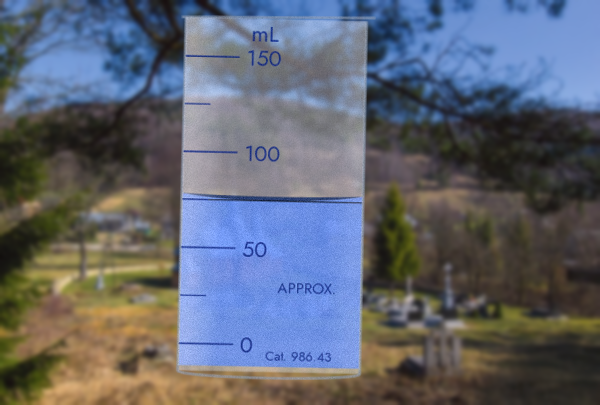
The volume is 75 (mL)
